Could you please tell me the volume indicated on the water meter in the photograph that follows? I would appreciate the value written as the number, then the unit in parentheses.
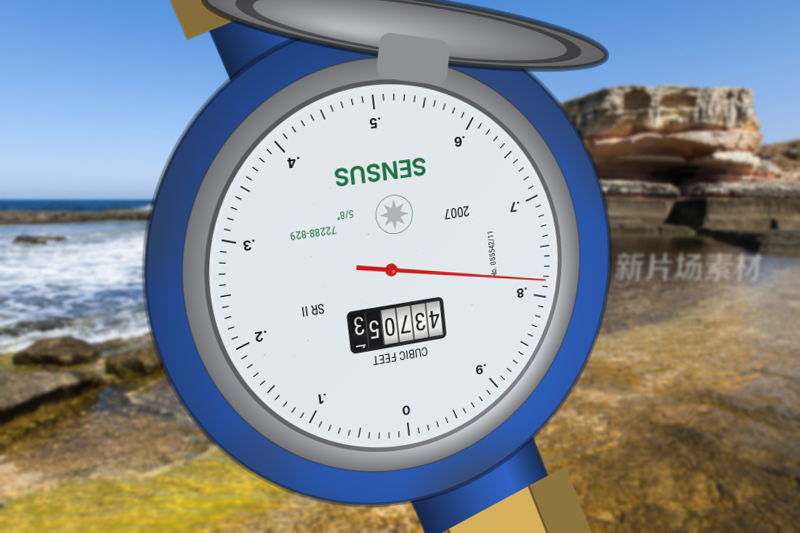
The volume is 437052.78 (ft³)
